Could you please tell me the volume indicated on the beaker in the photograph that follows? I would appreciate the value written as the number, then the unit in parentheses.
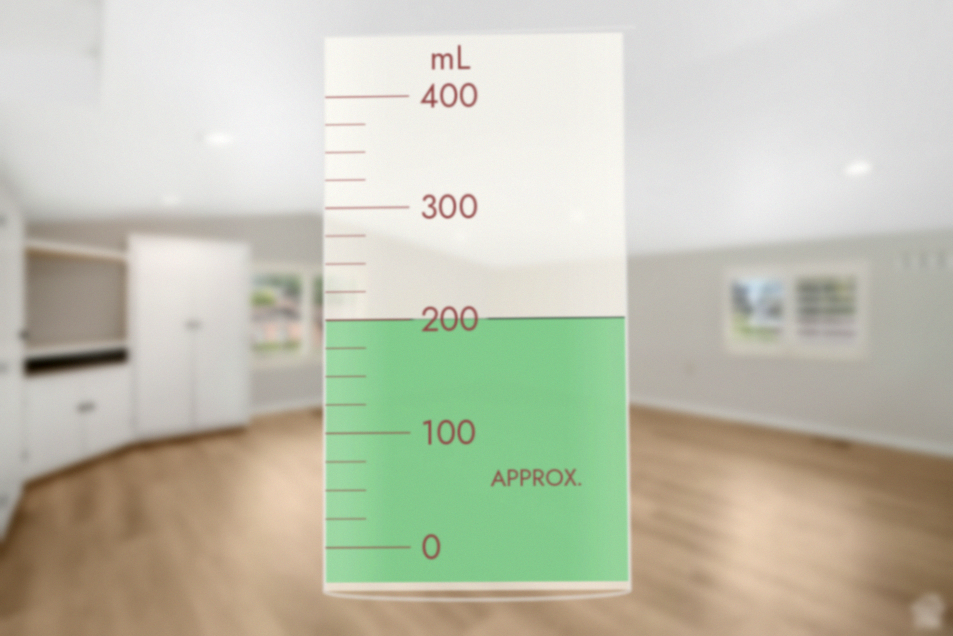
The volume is 200 (mL)
